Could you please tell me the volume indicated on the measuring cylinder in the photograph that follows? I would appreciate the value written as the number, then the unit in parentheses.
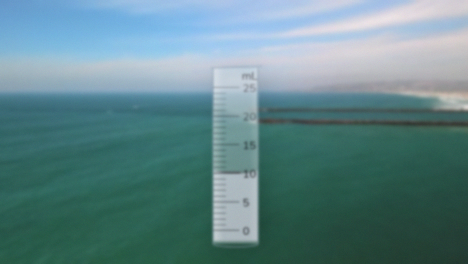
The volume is 10 (mL)
